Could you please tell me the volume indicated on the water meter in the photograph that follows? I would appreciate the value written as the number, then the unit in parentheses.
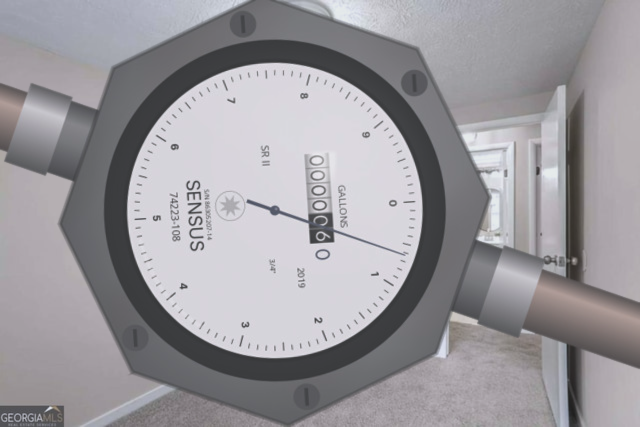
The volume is 60.6 (gal)
